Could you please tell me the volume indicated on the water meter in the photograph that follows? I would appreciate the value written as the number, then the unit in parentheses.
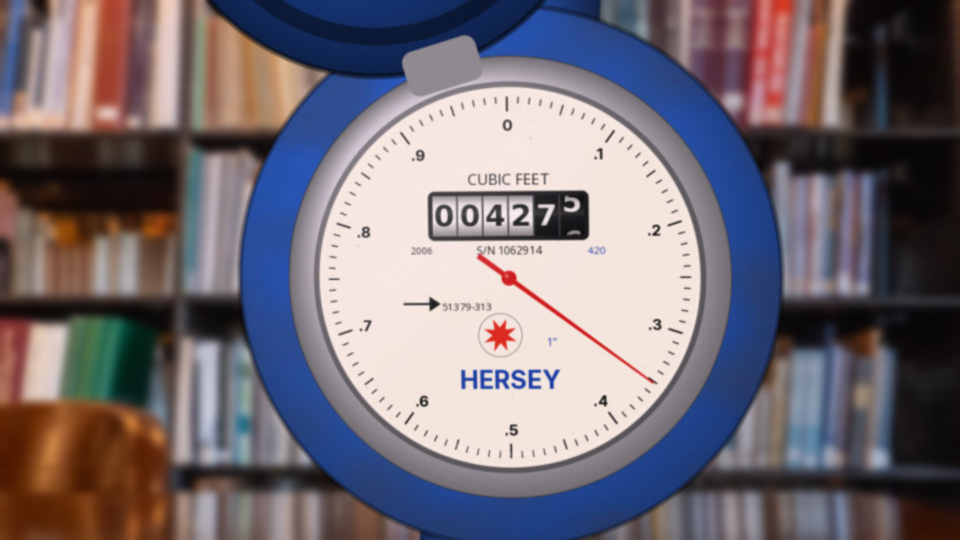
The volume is 4275.35 (ft³)
